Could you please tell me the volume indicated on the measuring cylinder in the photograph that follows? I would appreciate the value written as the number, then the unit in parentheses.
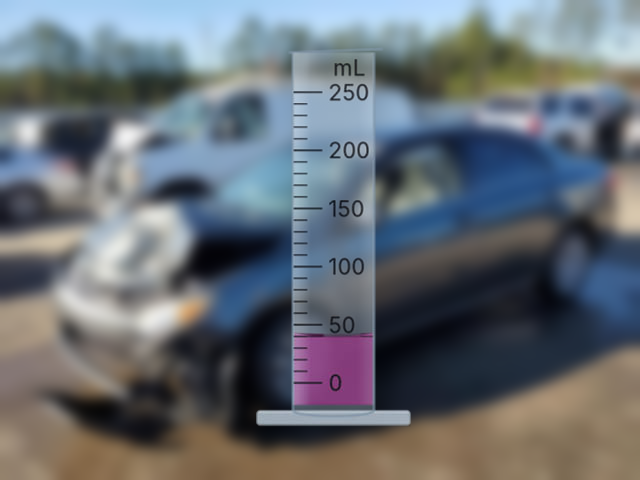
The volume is 40 (mL)
